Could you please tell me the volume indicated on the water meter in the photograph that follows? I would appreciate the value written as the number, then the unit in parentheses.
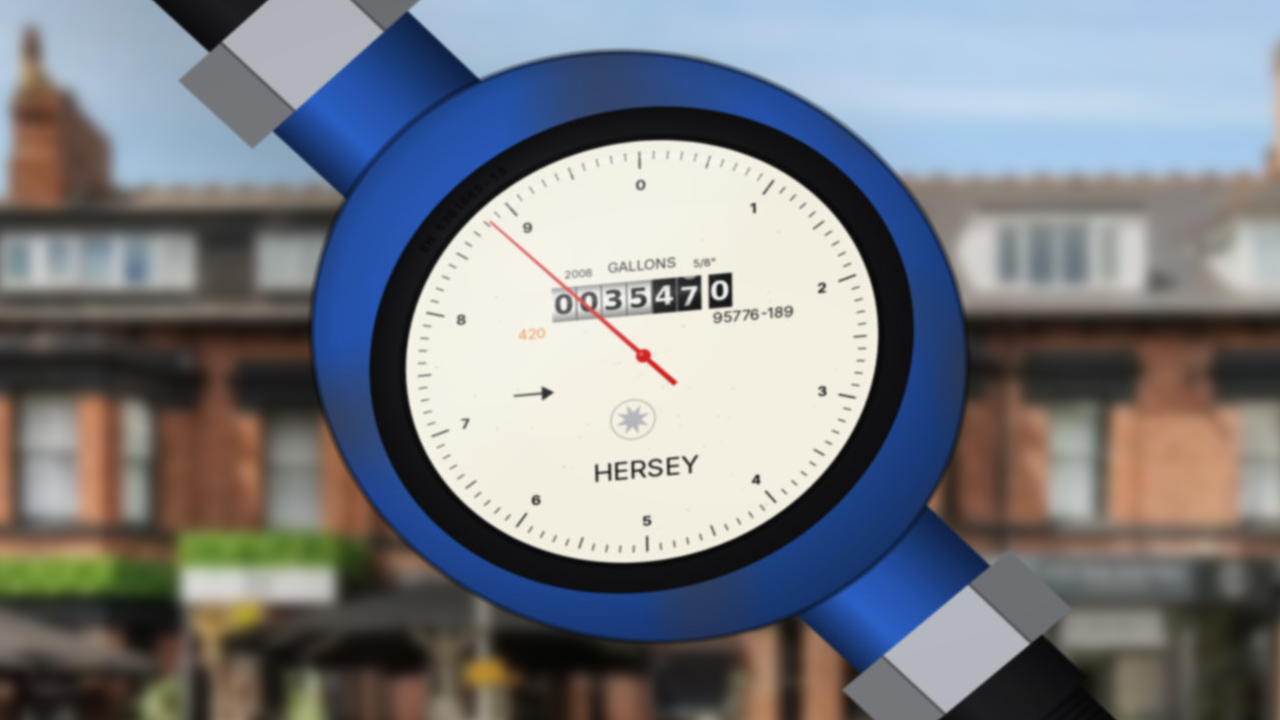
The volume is 35468.8 (gal)
